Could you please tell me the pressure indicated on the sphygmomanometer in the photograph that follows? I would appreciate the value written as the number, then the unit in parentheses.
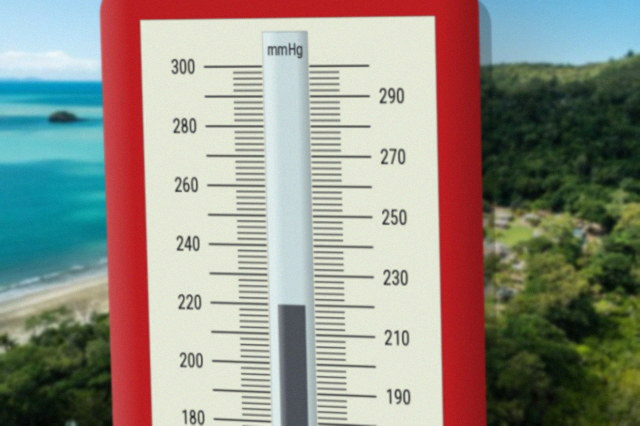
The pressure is 220 (mmHg)
